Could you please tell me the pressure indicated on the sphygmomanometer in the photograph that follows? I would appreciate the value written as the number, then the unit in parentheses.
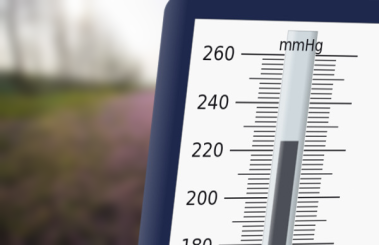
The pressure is 224 (mmHg)
